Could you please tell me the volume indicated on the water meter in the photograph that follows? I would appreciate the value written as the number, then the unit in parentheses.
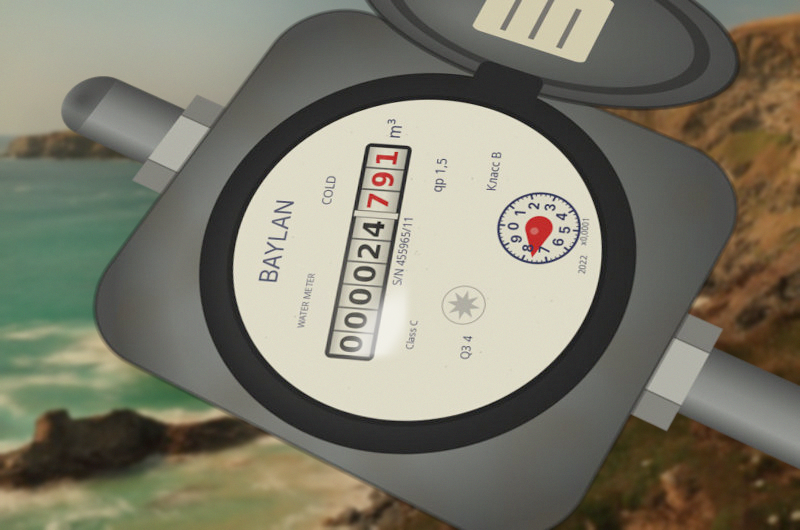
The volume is 24.7917 (m³)
